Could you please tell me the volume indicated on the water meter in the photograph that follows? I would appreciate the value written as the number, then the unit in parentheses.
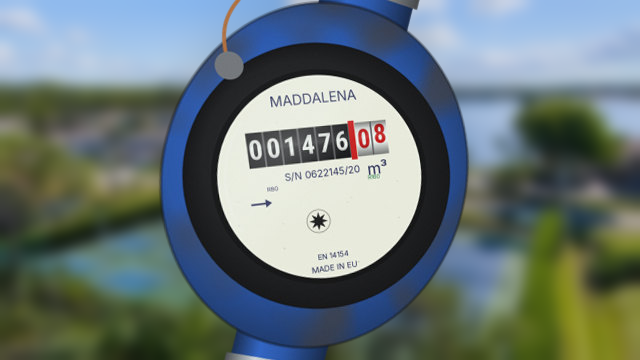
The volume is 1476.08 (m³)
